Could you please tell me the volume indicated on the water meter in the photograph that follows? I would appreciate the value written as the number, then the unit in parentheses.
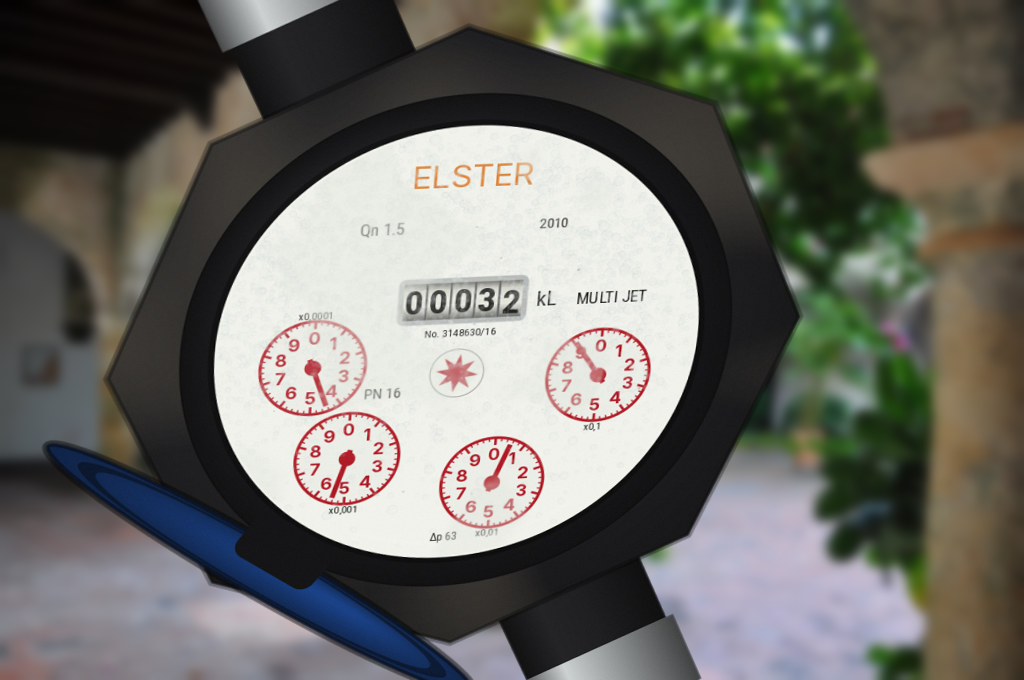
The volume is 31.9054 (kL)
